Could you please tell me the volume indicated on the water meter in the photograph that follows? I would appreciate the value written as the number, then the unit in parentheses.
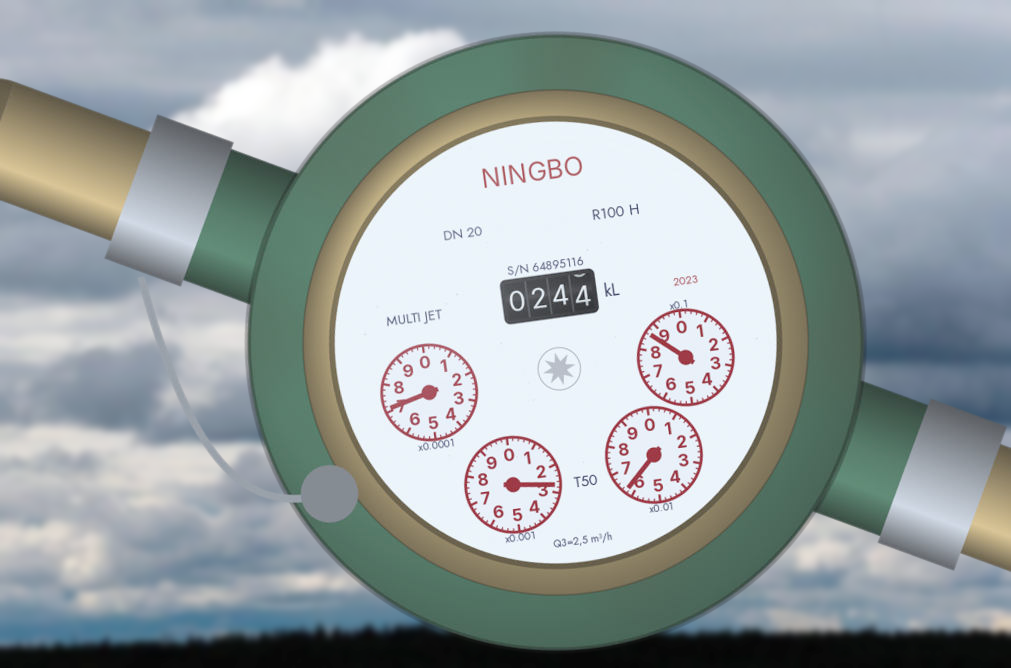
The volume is 243.8627 (kL)
